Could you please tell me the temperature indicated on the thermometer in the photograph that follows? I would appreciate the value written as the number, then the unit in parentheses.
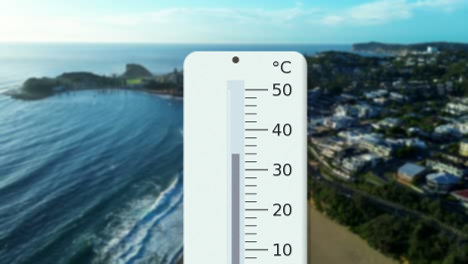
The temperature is 34 (°C)
